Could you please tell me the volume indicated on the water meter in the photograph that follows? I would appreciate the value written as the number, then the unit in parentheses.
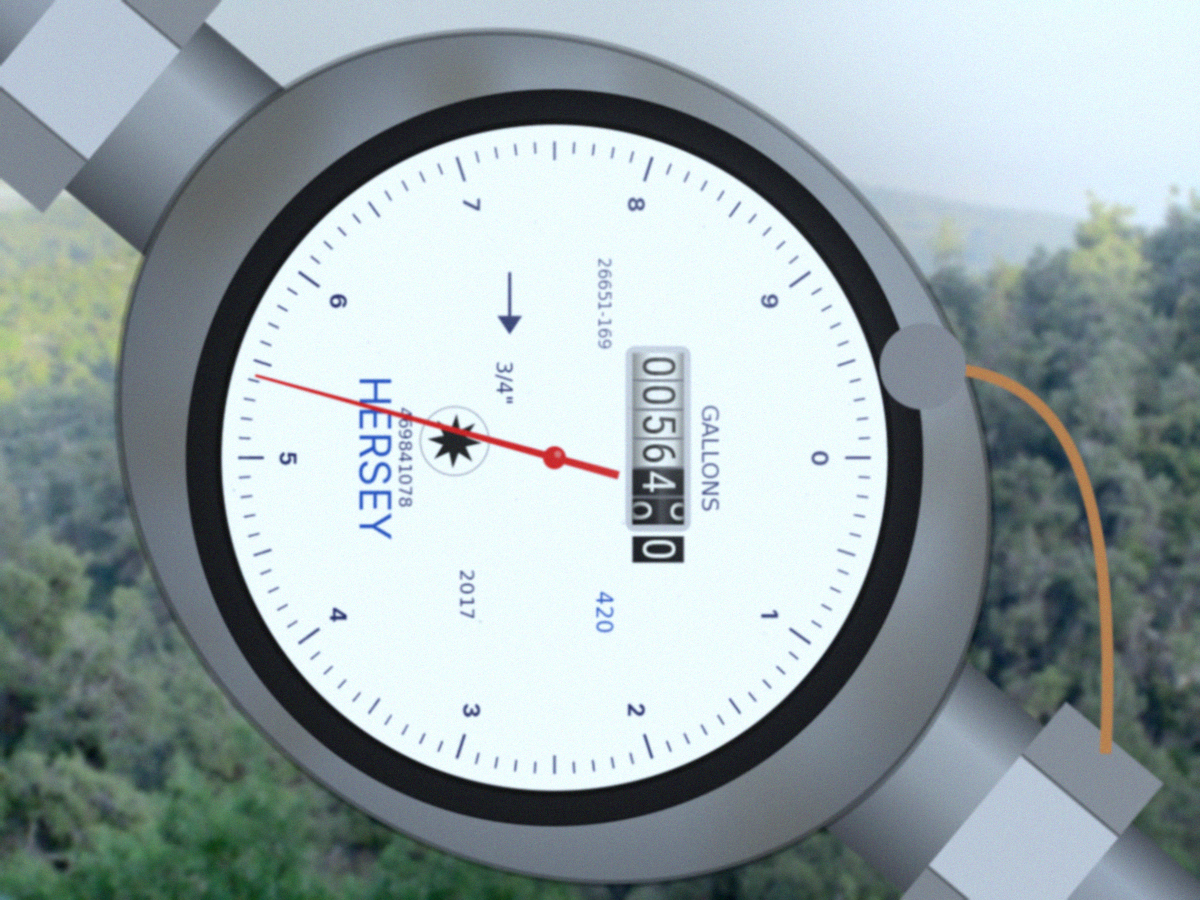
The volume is 56485.4 (gal)
